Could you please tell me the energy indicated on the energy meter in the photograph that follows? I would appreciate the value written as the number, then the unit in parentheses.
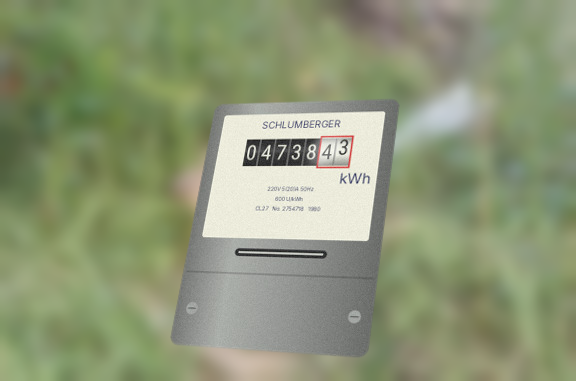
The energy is 4738.43 (kWh)
